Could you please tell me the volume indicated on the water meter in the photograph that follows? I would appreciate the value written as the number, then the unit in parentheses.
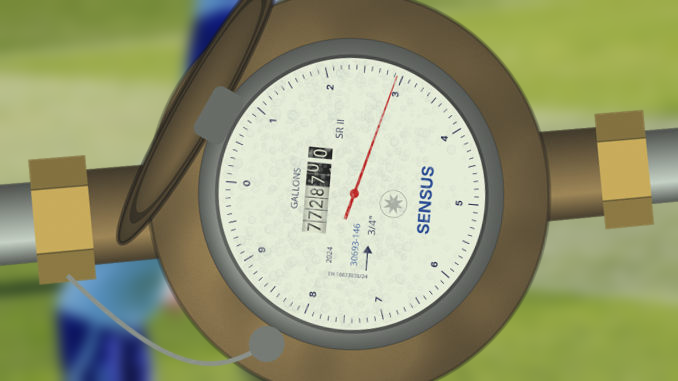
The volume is 7728702.9 (gal)
